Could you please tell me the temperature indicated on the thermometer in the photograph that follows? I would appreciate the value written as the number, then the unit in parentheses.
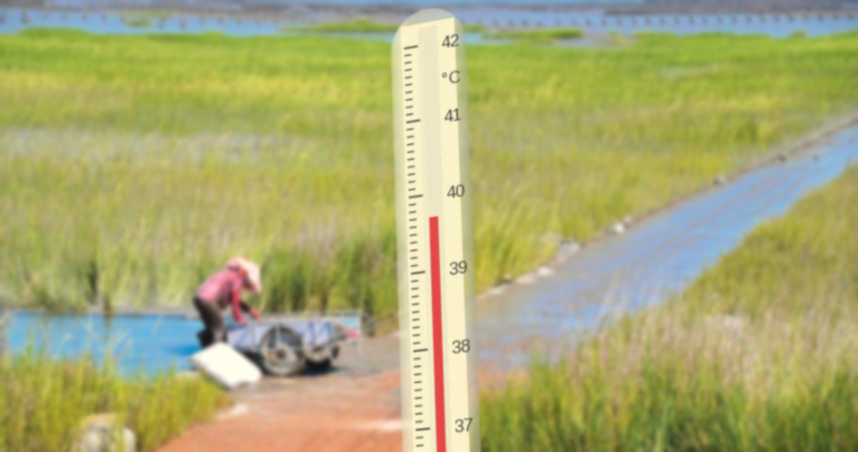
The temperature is 39.7 (°C)
